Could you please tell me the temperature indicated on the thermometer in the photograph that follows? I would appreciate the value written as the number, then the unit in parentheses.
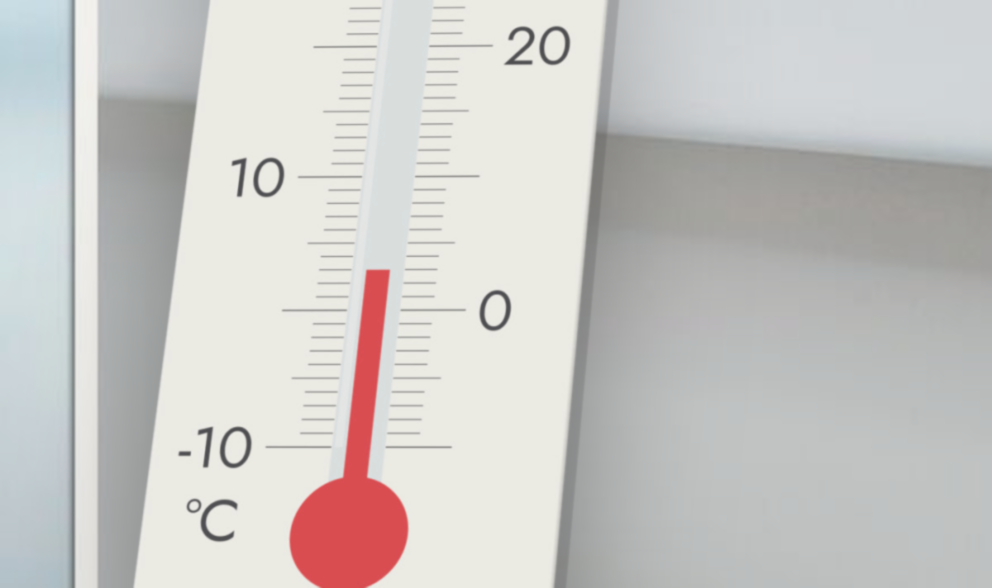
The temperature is 3 (°C)
